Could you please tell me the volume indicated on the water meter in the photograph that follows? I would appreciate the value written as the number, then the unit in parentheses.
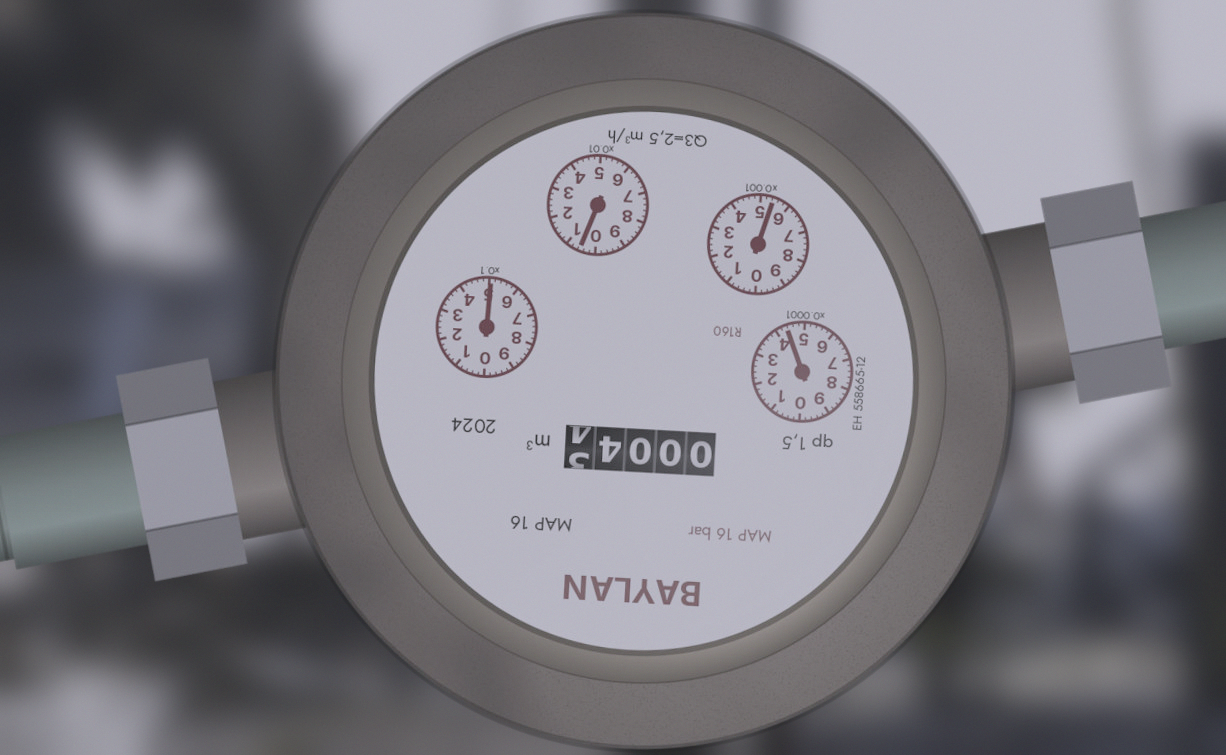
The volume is 43.5054 (m³)
